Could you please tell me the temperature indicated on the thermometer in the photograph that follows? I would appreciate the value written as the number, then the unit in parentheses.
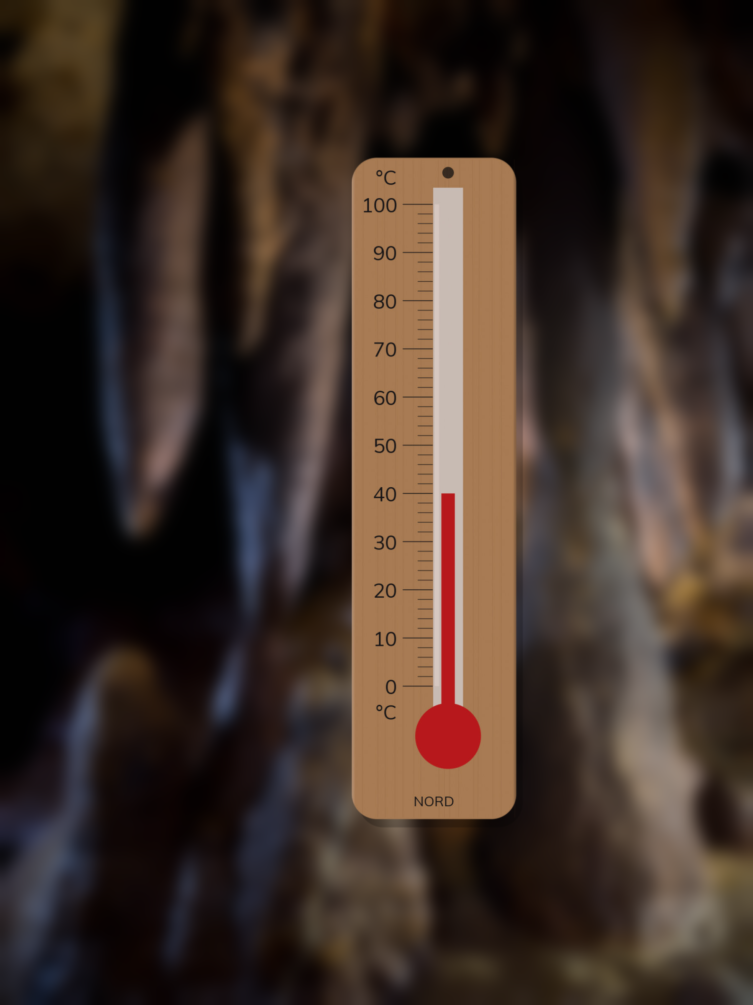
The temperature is 40 (°C)
